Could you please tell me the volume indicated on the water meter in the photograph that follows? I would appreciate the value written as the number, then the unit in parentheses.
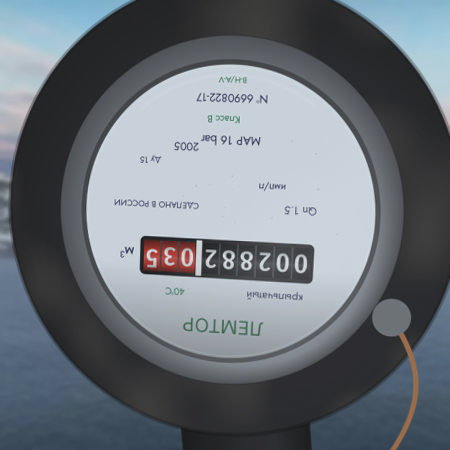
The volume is 2882.035 (m³)
